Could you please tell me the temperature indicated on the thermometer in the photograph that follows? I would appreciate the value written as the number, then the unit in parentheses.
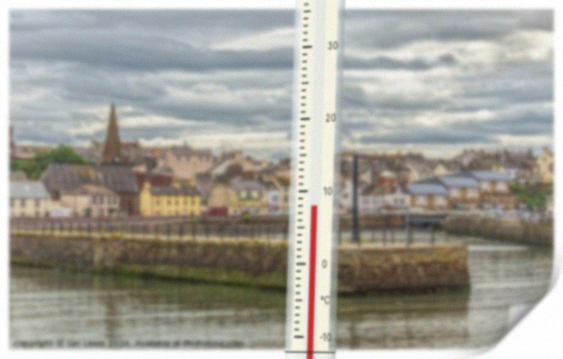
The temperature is 8 (°C)
